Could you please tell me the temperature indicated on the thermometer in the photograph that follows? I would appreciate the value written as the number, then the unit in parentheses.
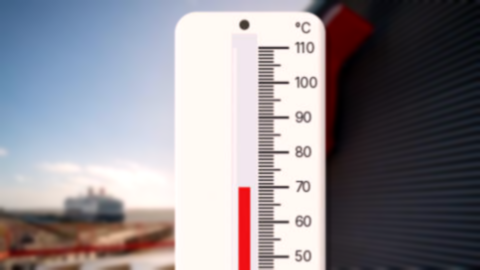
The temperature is 70 (°C)
